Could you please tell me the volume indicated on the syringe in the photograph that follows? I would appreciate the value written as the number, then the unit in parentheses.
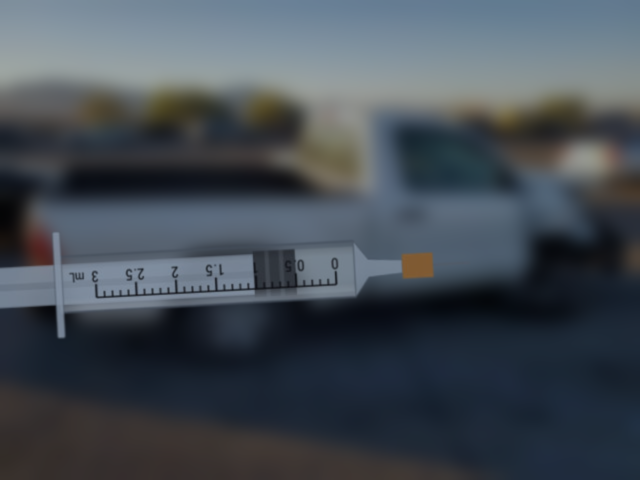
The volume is 0.5 (mL)
